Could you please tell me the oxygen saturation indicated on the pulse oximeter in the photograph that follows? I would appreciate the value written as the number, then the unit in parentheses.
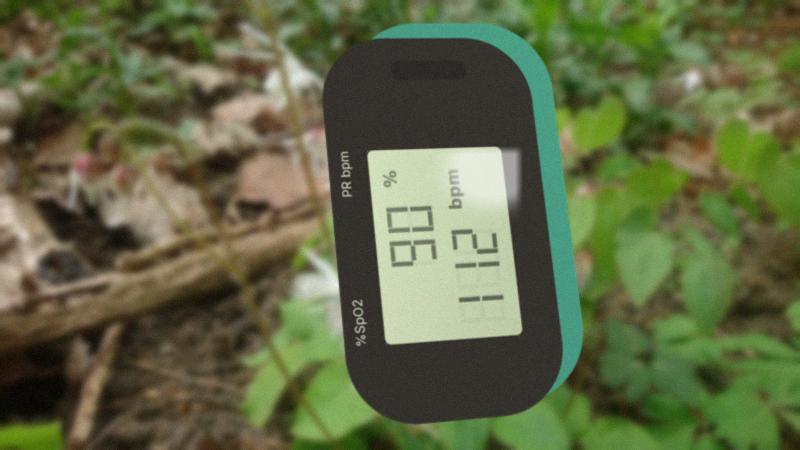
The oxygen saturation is 90 (%)
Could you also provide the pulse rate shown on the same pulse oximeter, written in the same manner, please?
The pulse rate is 112 (bpm)
